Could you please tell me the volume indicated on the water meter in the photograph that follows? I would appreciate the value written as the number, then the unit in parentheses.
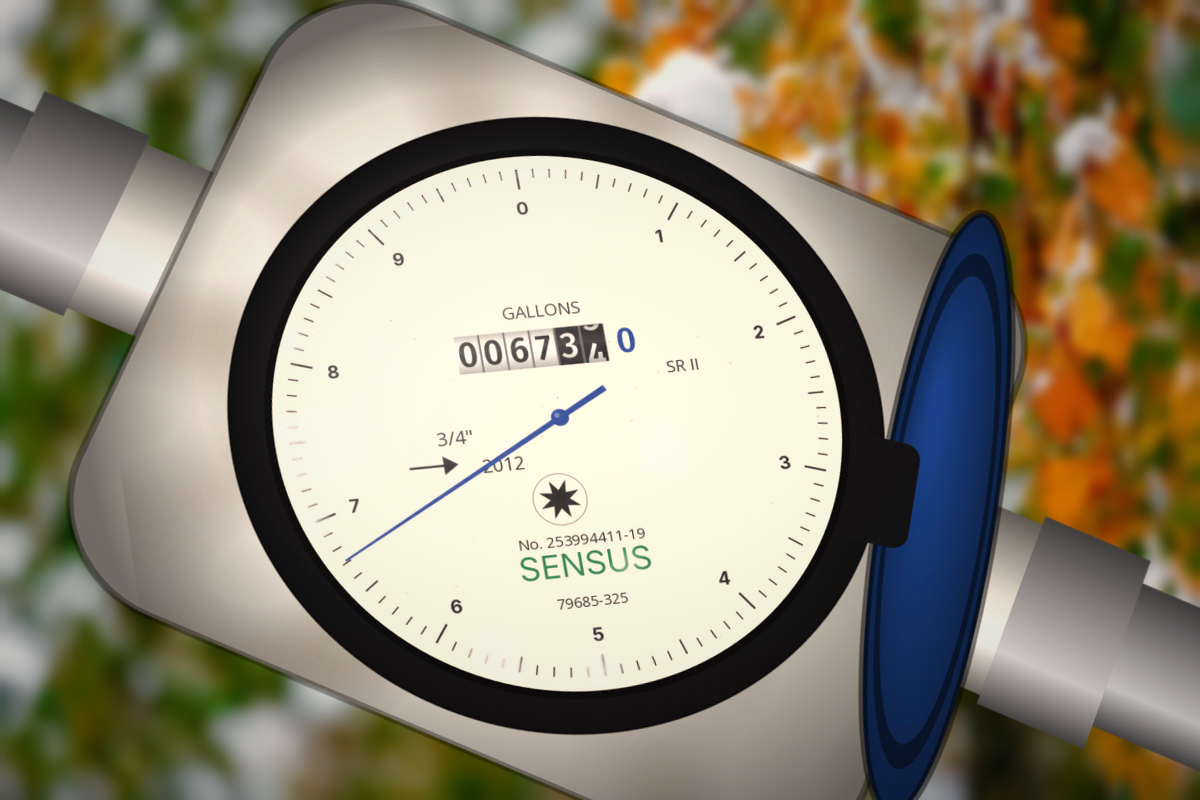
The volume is 67336.7 (gal)
